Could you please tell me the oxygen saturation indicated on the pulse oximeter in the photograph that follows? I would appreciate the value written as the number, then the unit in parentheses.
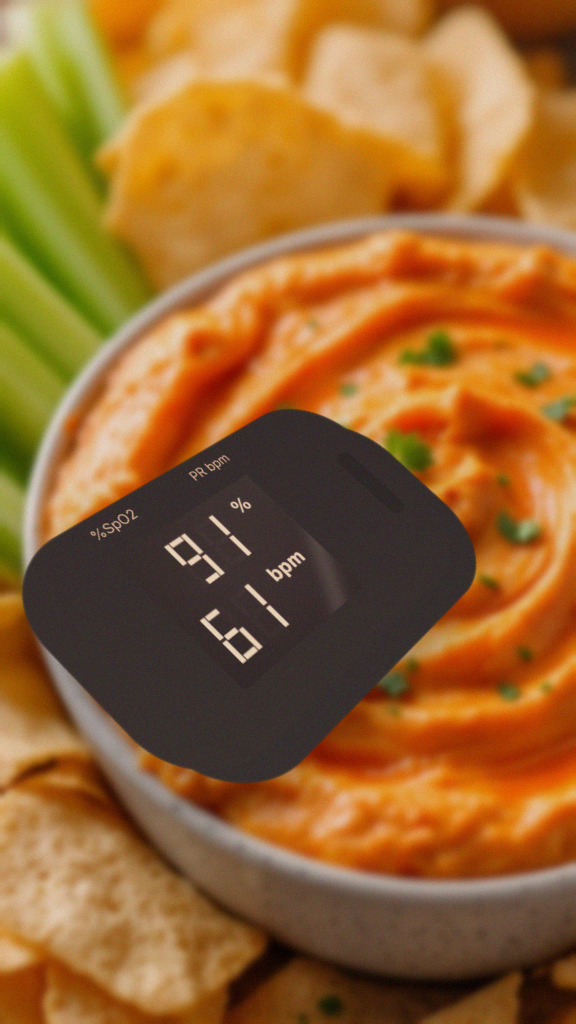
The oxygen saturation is 91 (%)
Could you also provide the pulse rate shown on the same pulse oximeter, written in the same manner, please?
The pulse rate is 61 (bpm)
